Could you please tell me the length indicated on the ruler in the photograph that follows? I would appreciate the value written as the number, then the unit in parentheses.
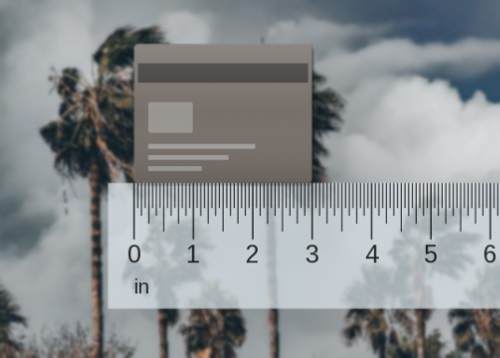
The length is 3 (in)
